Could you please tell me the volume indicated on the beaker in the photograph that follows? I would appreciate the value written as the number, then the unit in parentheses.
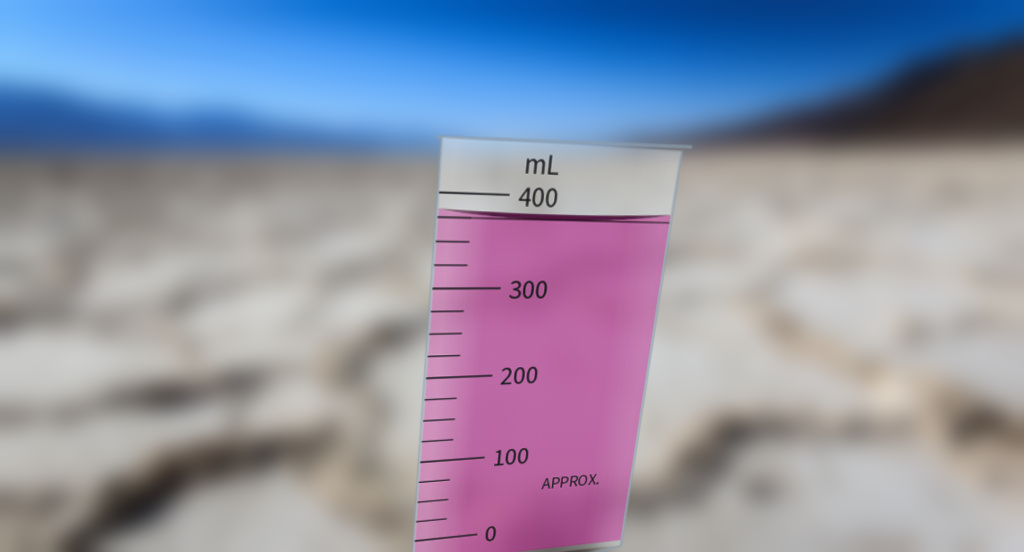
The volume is 375 (mL)
